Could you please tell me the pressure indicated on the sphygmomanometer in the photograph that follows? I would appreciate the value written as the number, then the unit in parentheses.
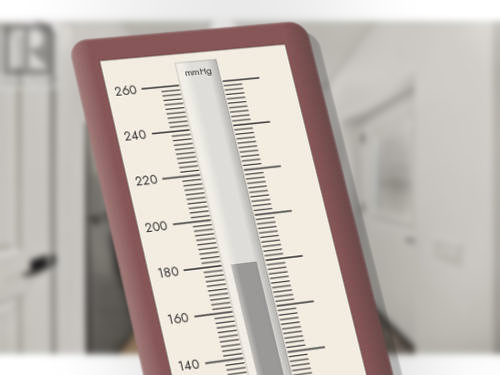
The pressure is 180 (mmHg)
